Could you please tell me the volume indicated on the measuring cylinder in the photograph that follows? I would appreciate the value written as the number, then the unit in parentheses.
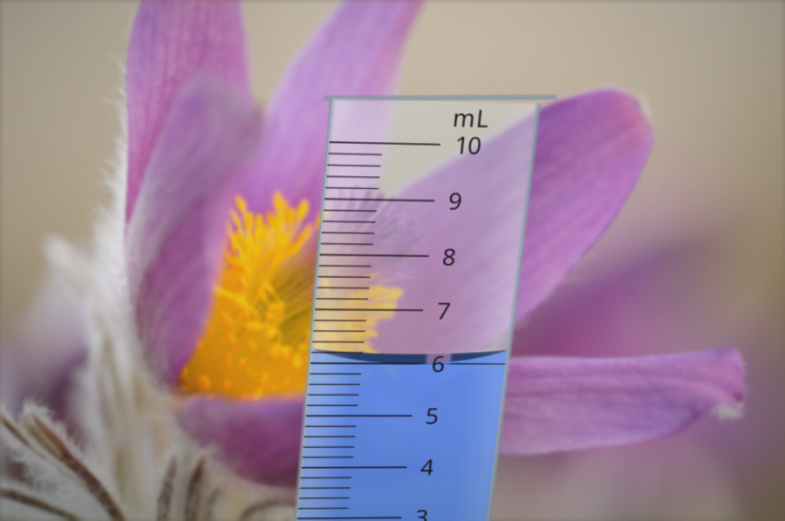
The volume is 6 (mL)
